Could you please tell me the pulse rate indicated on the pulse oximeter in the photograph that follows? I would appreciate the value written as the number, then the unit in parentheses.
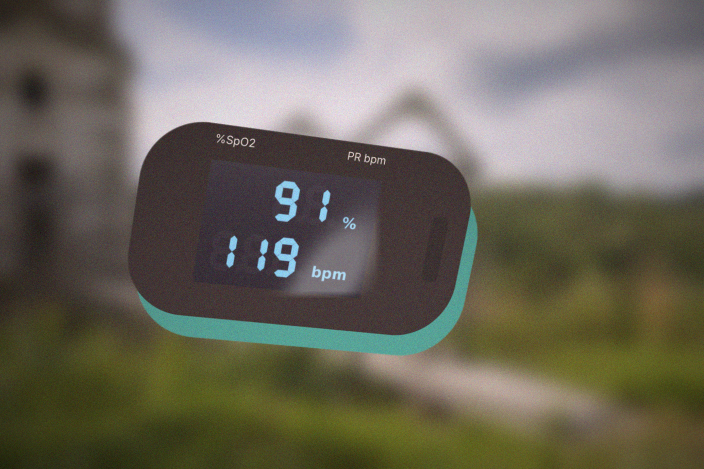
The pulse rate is 119 (bpm)
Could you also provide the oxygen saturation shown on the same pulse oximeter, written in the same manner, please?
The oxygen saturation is 91 (%)
